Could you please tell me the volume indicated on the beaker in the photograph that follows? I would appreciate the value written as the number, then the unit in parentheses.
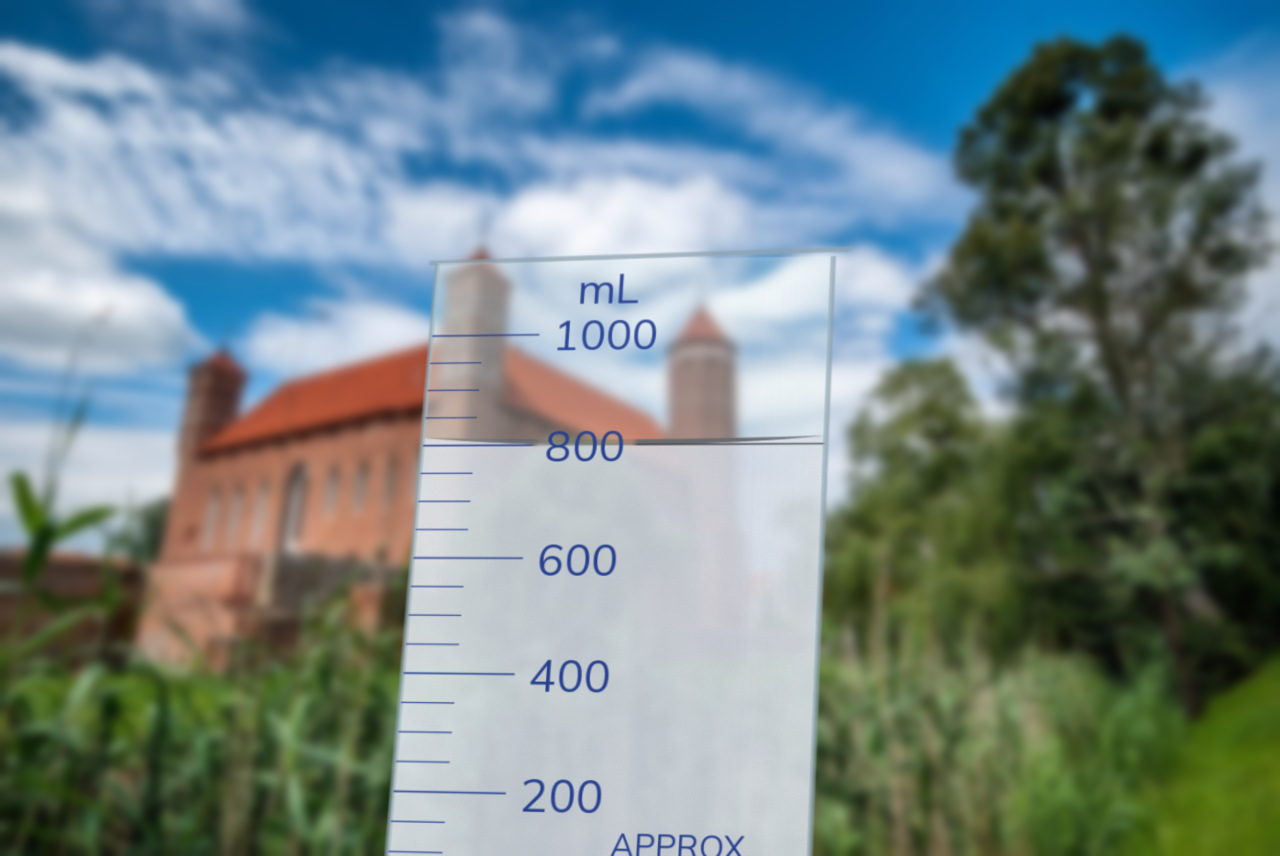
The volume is 800 (mL)
